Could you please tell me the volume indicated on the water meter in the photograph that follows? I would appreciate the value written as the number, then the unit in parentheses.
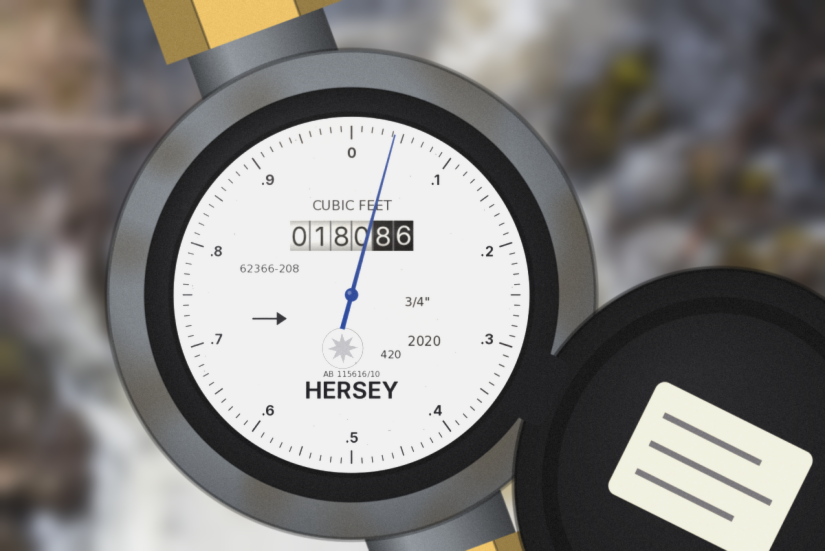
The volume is 18086.04 (ft³)
